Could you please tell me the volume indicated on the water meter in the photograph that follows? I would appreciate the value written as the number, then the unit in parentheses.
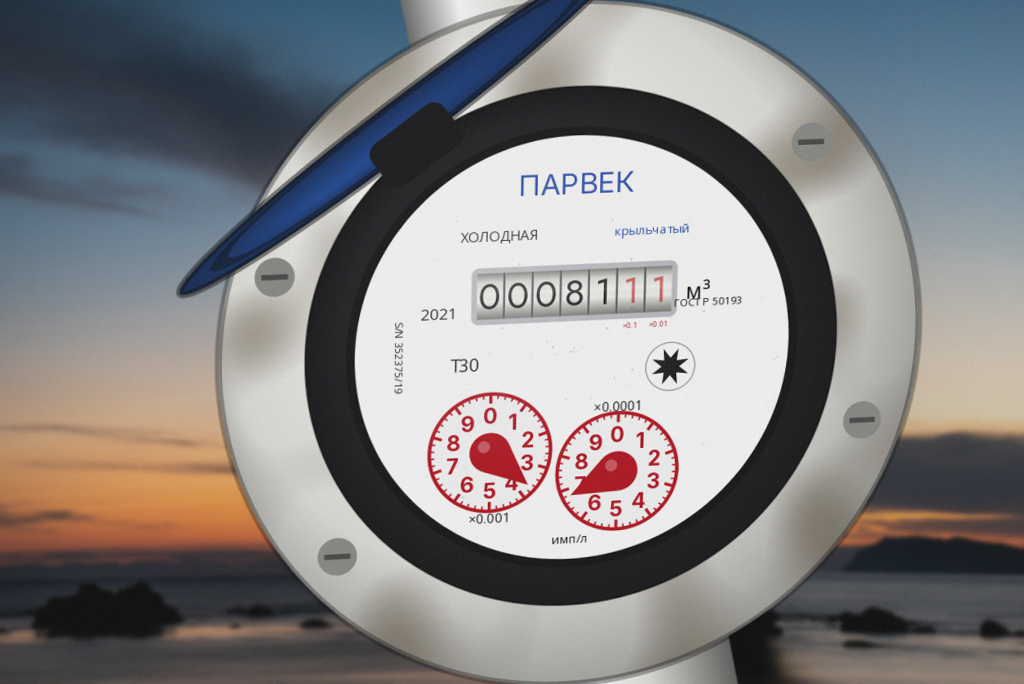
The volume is 81.1136 (m³)
